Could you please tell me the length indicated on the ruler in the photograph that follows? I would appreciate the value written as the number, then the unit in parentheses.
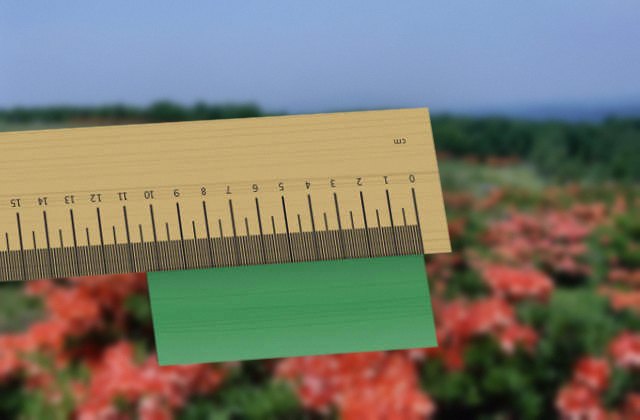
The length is 10.5 (cm)
